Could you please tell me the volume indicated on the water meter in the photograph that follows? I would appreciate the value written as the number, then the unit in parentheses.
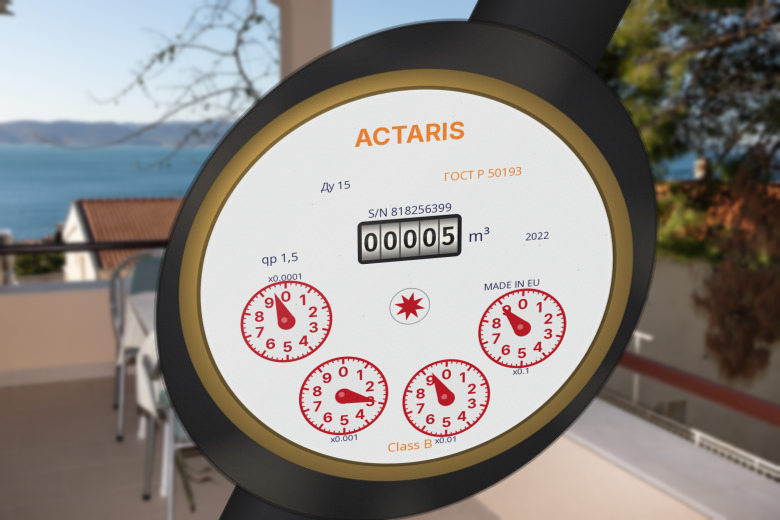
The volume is 5.8929 (m³)
